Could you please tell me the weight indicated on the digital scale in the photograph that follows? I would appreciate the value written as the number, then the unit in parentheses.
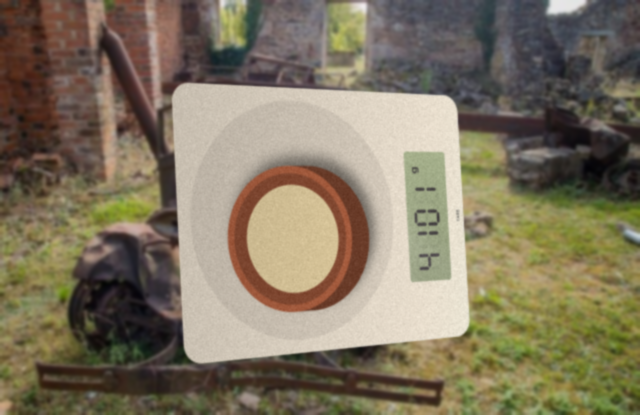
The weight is 4101 (g)
